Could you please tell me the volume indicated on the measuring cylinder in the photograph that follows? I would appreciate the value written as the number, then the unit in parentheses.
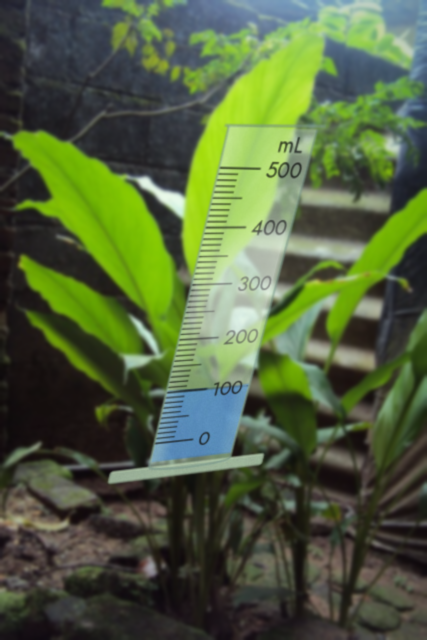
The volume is 100 (mL)
